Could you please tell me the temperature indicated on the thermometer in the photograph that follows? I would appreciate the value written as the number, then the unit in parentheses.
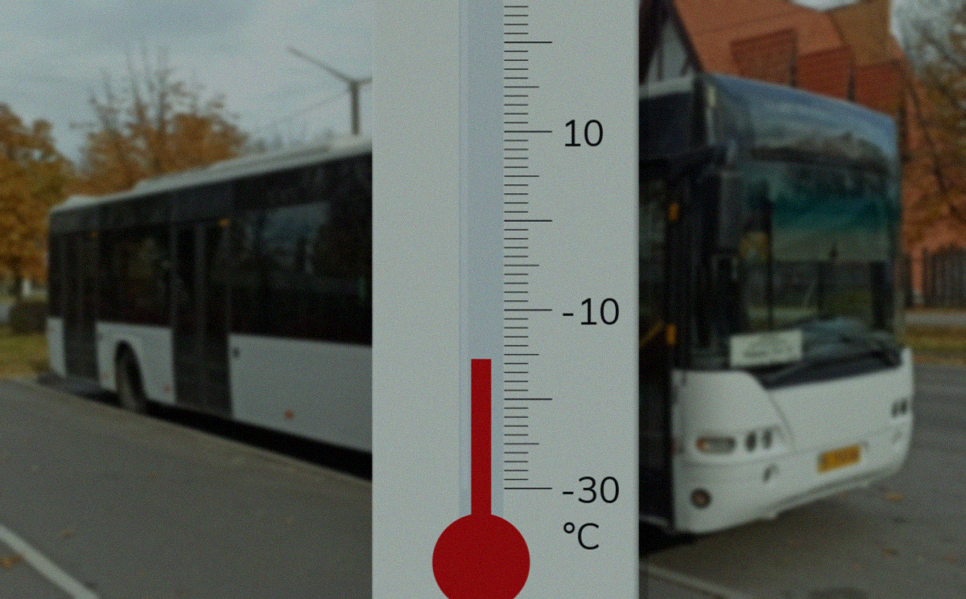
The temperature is -15.5 (°C)
